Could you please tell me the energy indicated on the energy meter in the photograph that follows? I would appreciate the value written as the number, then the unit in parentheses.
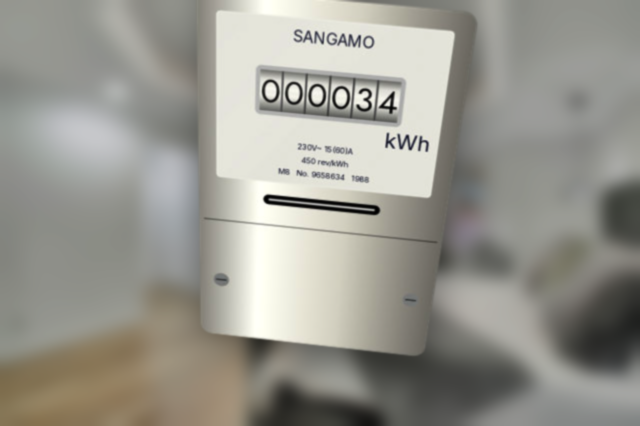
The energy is 34 (kWh)
